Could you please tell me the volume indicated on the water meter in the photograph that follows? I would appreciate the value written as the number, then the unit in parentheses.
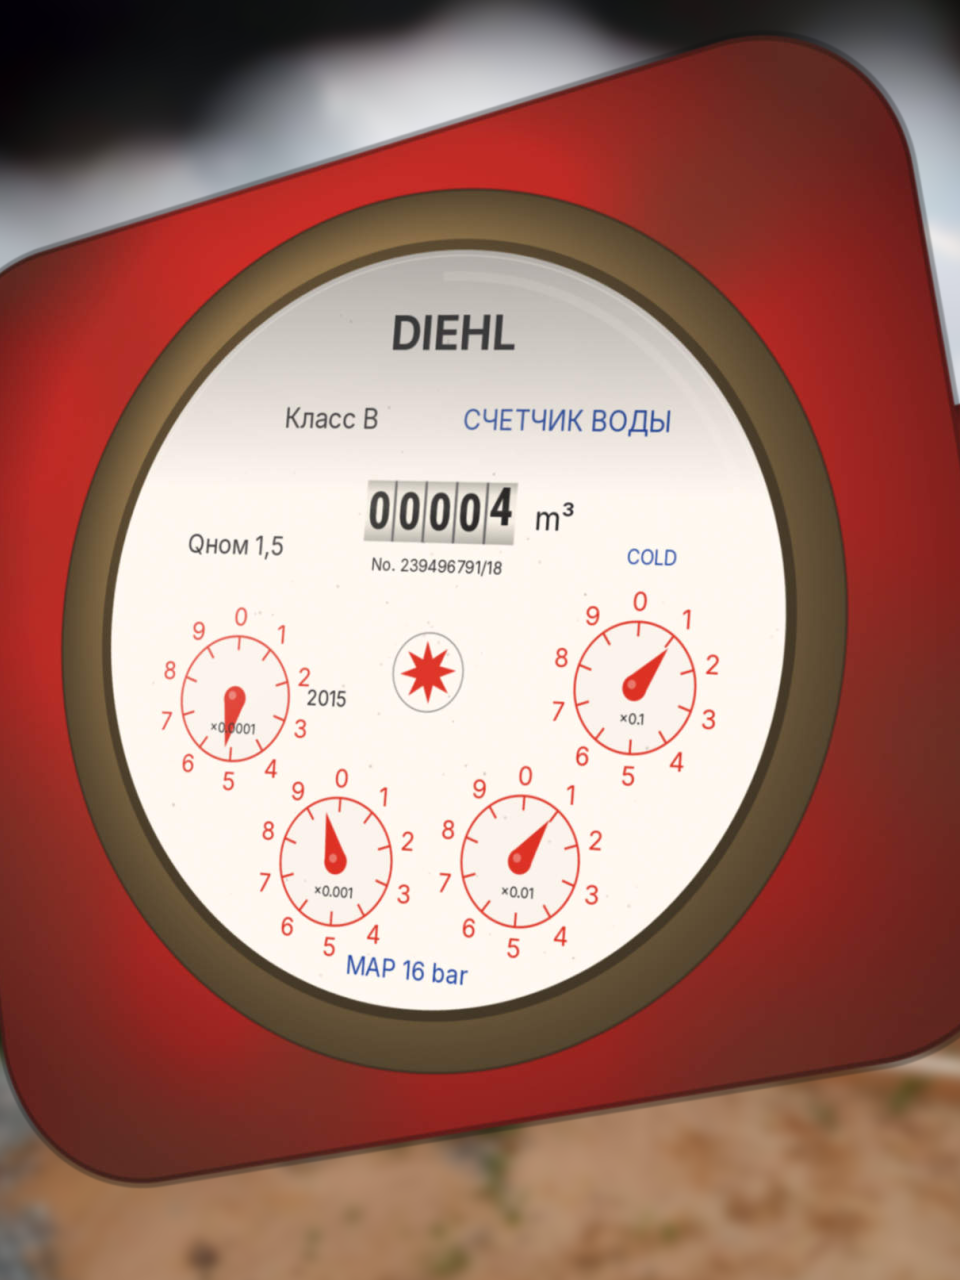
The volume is 4.1095 (m³)
